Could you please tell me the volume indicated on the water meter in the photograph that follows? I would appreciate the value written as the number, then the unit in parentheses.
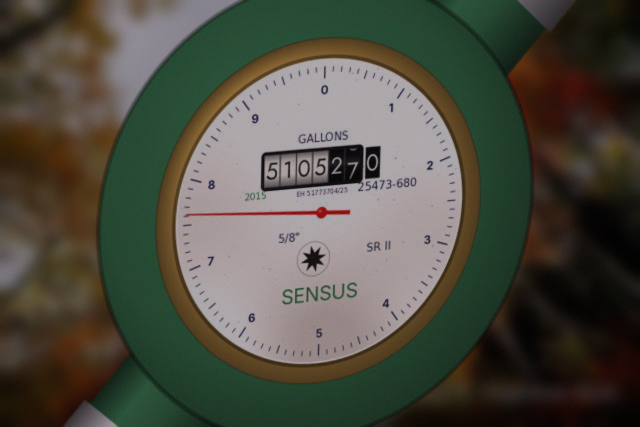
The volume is 5105267.6 (gal)
